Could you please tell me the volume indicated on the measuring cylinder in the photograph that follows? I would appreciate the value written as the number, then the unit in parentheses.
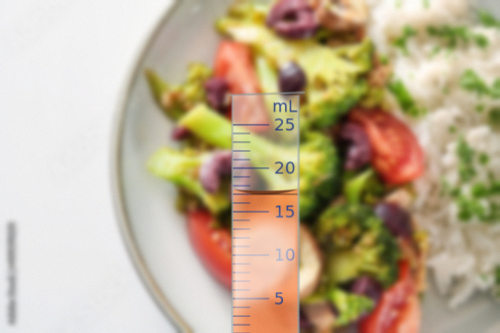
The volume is 17 (mL)
